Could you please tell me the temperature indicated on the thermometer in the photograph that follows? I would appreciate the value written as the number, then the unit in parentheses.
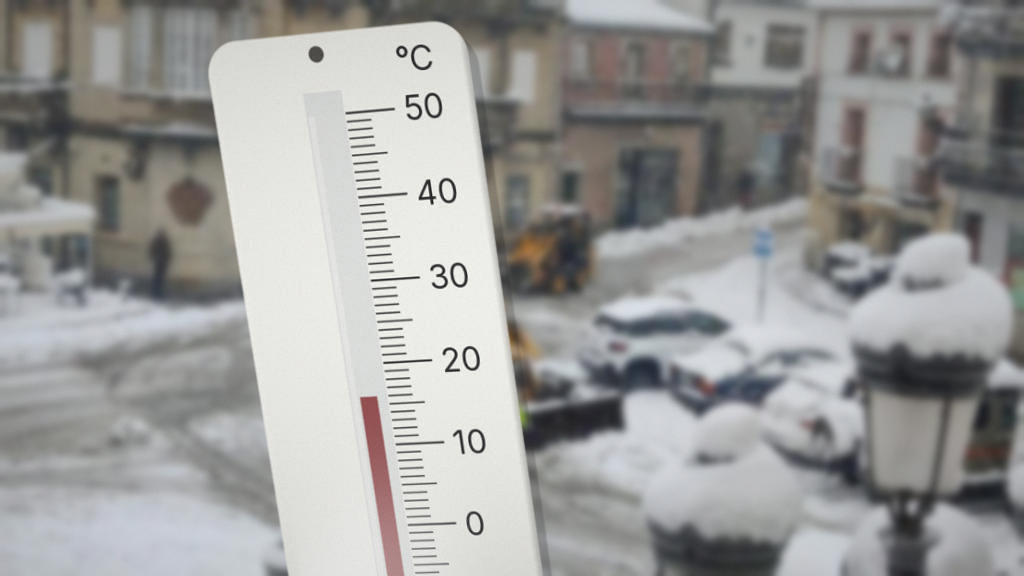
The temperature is 16 (°C)
